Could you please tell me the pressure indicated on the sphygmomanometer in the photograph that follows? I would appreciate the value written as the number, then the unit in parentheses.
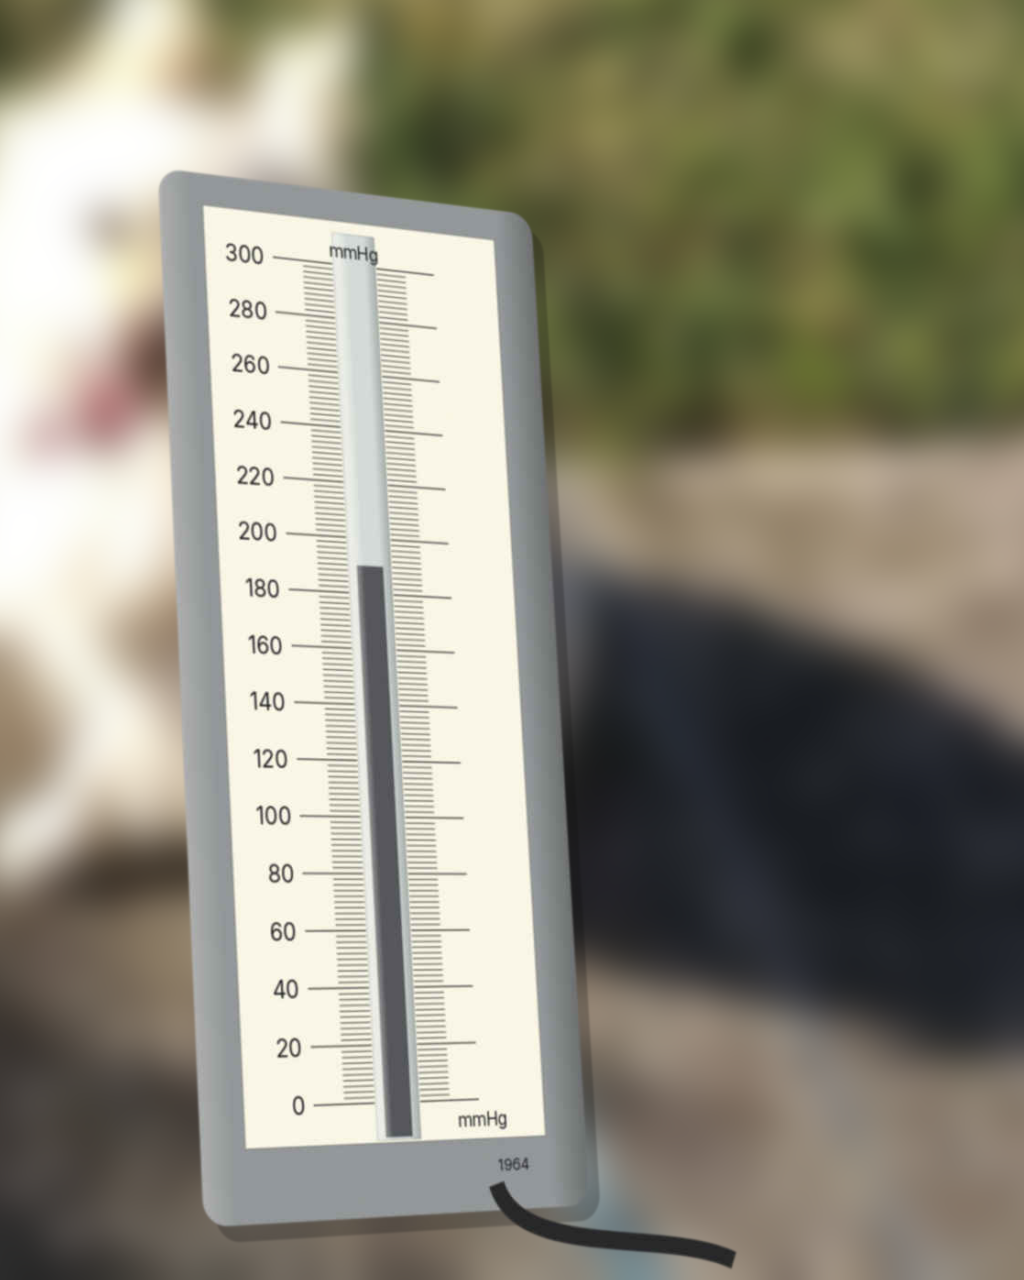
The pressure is 190 (mmHg)
